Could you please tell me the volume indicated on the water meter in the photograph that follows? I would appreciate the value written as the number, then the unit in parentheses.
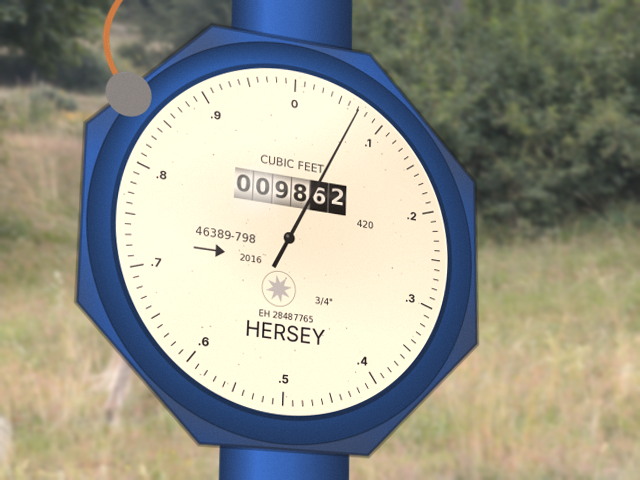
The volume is 9862.07 (ft³)
